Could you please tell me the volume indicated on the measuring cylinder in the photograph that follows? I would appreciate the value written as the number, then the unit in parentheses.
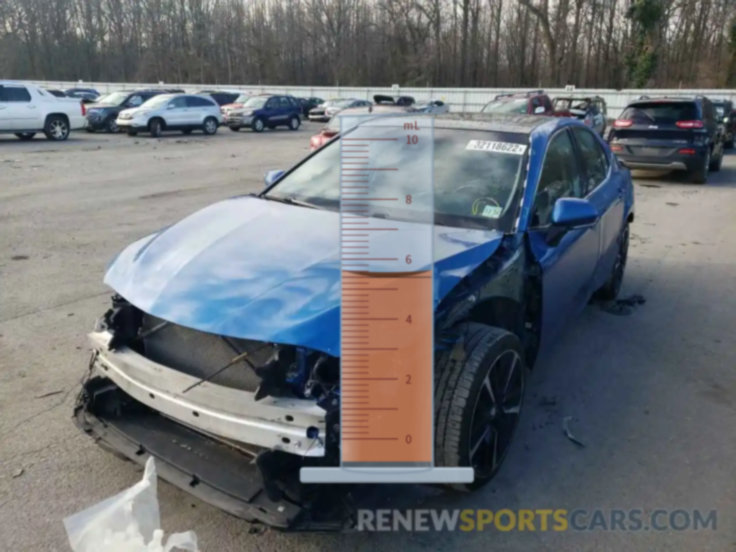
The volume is 5.4 (mL)
